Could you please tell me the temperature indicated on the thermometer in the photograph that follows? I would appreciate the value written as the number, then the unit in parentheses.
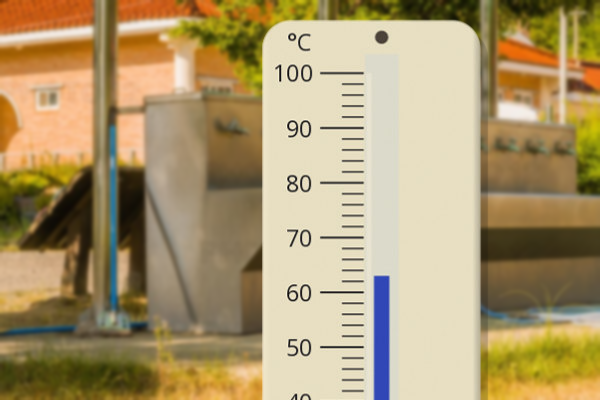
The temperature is 63 (°C)
